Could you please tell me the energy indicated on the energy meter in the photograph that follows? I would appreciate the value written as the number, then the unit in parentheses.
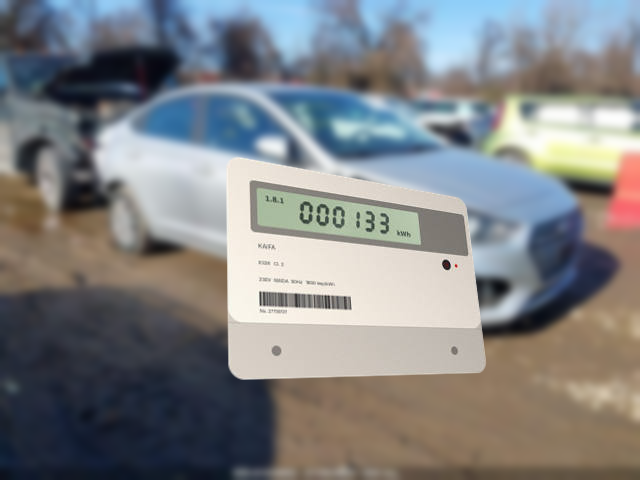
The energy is 133 (kWh)
